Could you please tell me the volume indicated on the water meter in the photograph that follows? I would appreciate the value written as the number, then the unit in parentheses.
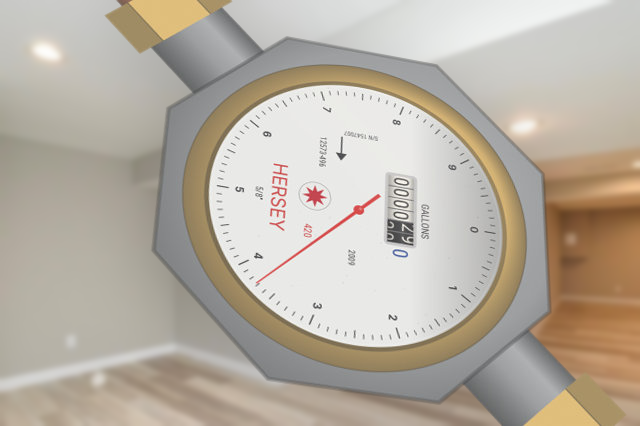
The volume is 293.7 (gal)
